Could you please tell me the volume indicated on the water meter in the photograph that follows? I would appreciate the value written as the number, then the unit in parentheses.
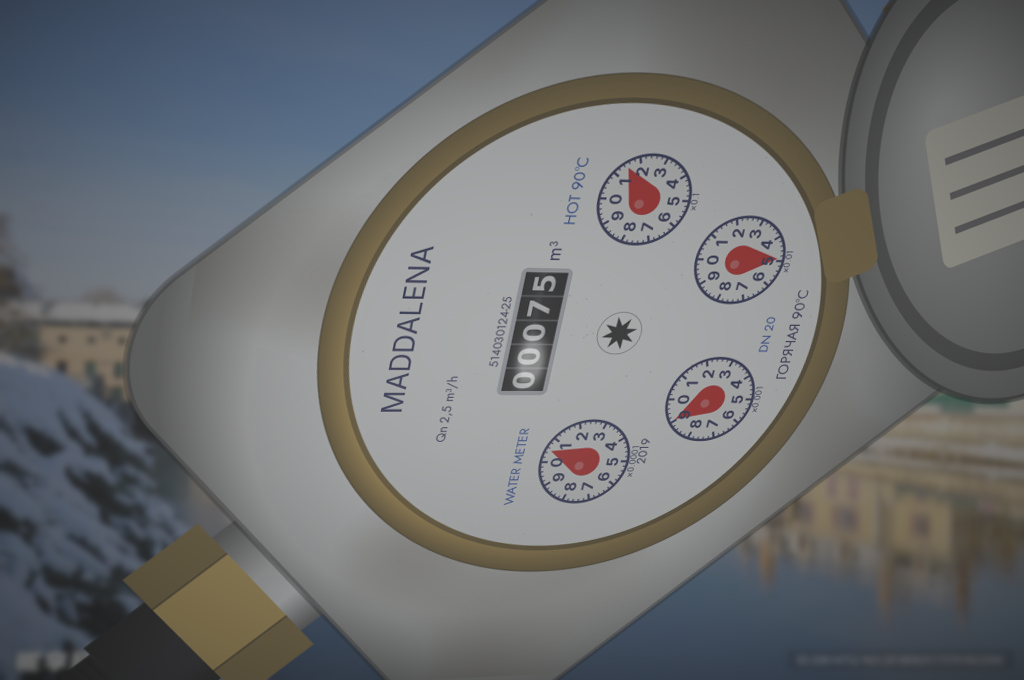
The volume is 75.1490 (m³)
